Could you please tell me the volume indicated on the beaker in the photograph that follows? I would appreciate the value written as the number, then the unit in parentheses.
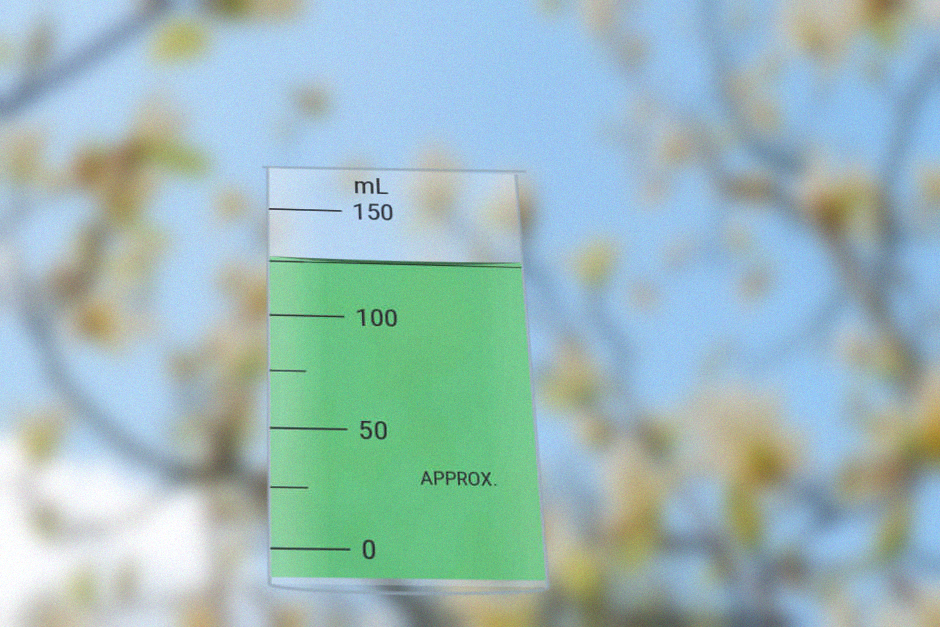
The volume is 125 (mL)
